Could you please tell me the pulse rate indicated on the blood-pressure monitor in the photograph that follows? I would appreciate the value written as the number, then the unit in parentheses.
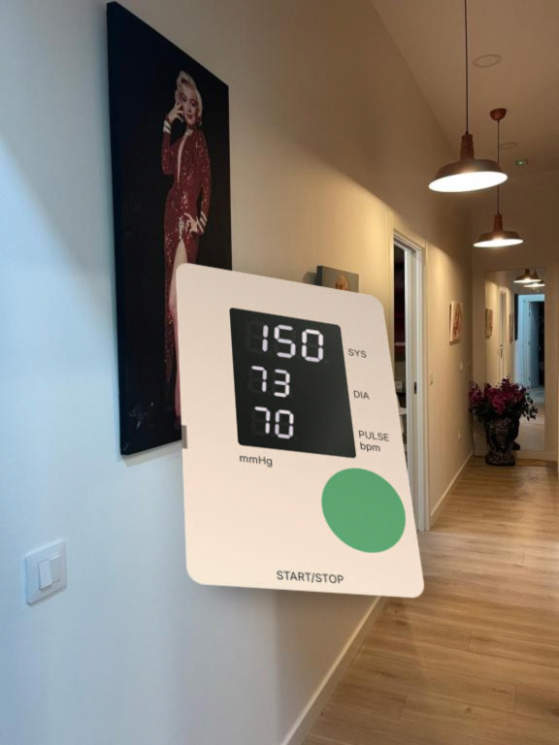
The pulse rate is 70 (bpm)
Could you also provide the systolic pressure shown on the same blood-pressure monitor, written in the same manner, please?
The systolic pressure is 150 (mmHg)
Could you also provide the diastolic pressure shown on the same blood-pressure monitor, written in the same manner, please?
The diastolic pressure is 73 (mmHg)
